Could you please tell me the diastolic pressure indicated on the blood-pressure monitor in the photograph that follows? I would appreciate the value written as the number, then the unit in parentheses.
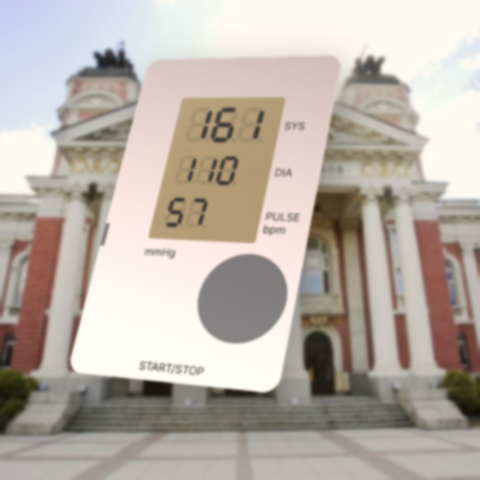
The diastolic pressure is 110 (mmHg)
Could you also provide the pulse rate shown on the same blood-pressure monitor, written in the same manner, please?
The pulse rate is 57 (bpm)
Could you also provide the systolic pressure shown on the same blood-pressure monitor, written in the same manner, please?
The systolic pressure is 161 (mmHg)
